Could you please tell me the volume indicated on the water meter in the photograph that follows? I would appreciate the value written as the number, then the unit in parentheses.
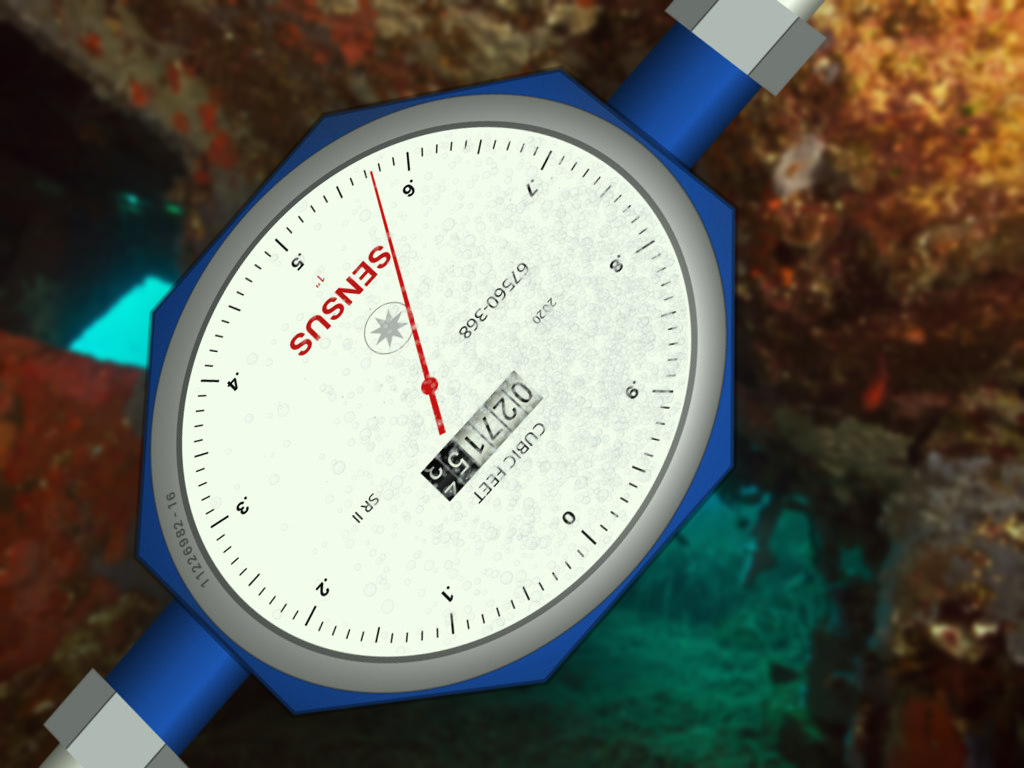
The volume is 27152.57 (ft³)
